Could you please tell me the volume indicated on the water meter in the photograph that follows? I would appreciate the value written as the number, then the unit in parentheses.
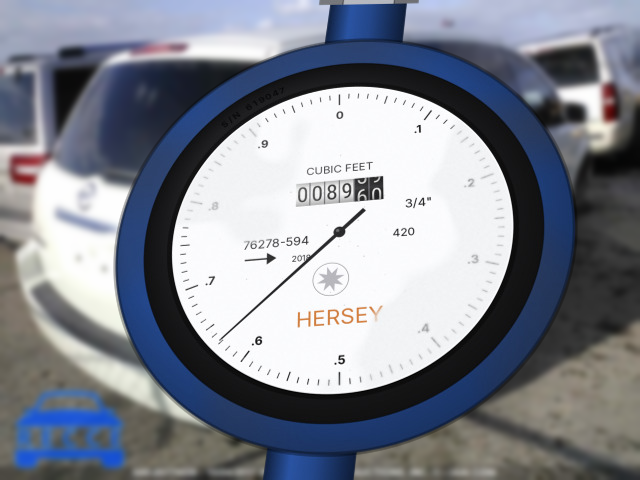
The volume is 8959.63 (ft³)
